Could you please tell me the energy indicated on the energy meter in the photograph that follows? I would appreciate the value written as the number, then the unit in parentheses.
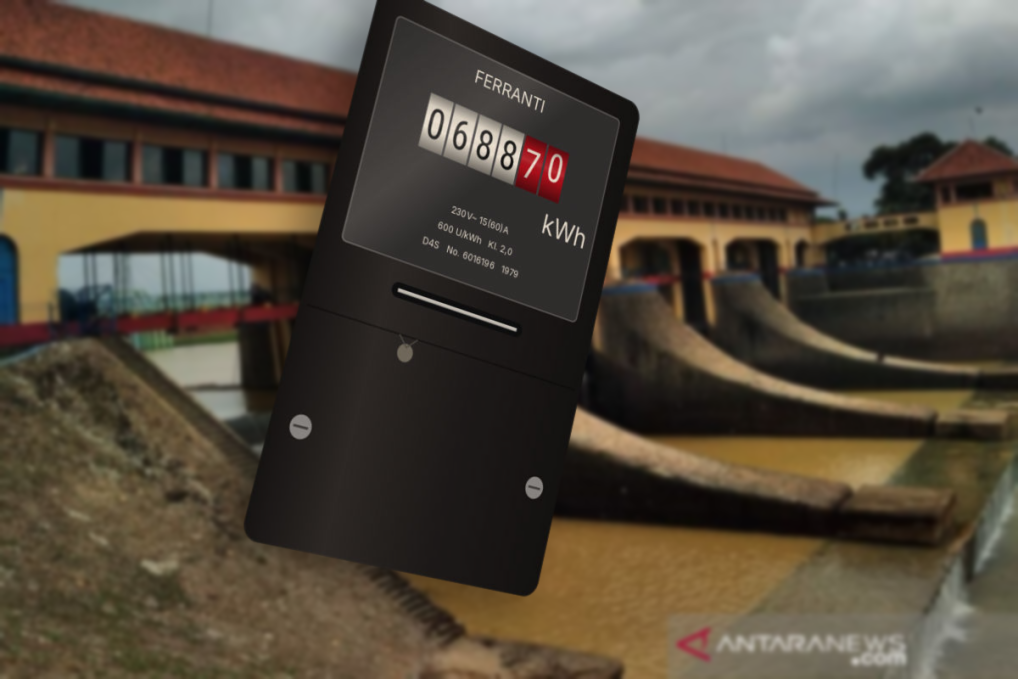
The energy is 688.70 (kWh)
